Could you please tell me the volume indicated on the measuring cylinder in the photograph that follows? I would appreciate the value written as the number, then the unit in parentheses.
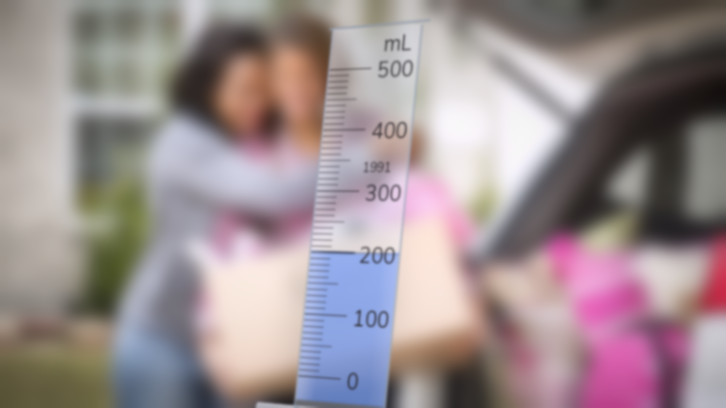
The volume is 200 (mL)
